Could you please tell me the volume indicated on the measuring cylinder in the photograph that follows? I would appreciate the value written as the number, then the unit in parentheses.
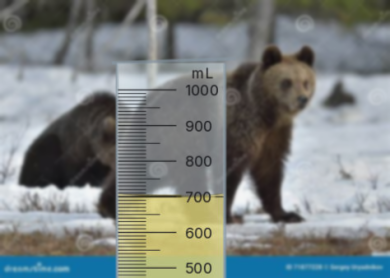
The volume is 700 (mL)
